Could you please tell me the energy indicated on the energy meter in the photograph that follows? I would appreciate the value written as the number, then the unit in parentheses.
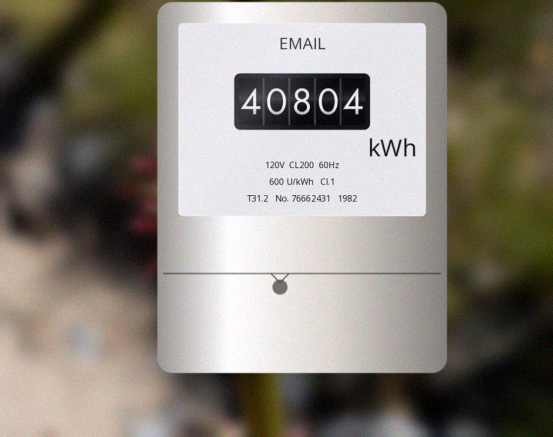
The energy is 40804 (kWh)
